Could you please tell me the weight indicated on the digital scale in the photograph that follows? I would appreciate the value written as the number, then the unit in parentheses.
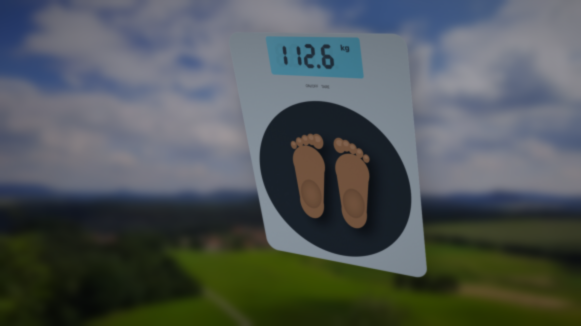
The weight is 112.6 (kg)
